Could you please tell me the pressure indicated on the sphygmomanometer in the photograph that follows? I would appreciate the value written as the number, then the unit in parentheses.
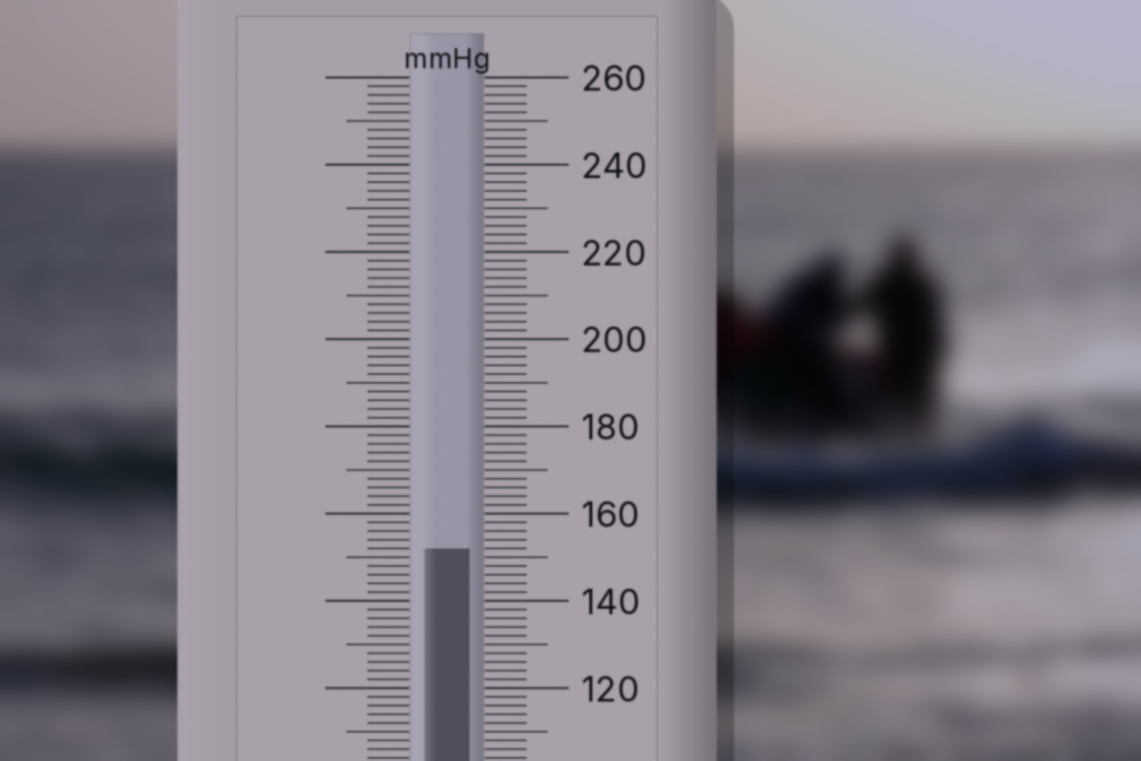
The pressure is 152 (mmHg)
